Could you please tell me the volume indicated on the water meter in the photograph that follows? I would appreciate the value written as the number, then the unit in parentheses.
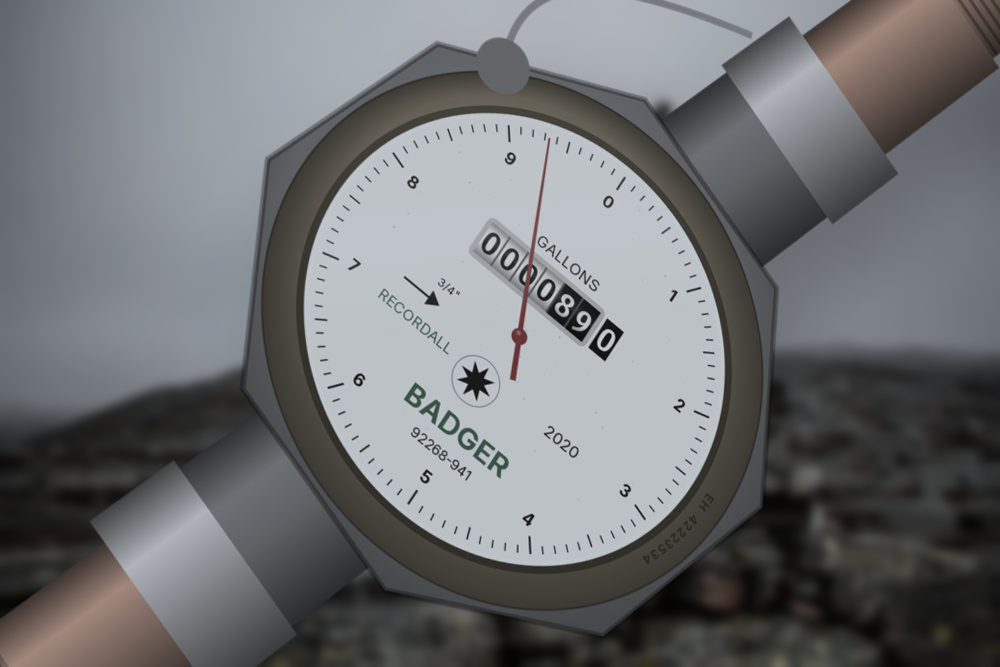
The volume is 889.3 (gal)
